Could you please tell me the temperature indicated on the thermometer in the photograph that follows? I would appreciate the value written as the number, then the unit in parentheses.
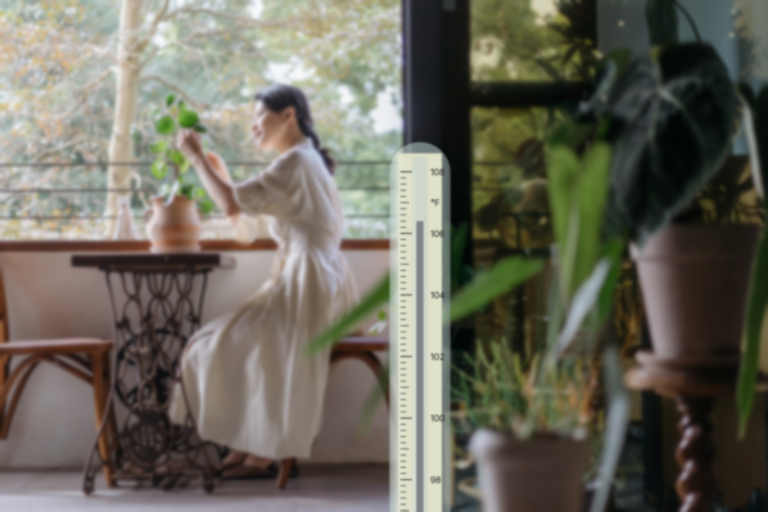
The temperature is 106.4 (°F)
